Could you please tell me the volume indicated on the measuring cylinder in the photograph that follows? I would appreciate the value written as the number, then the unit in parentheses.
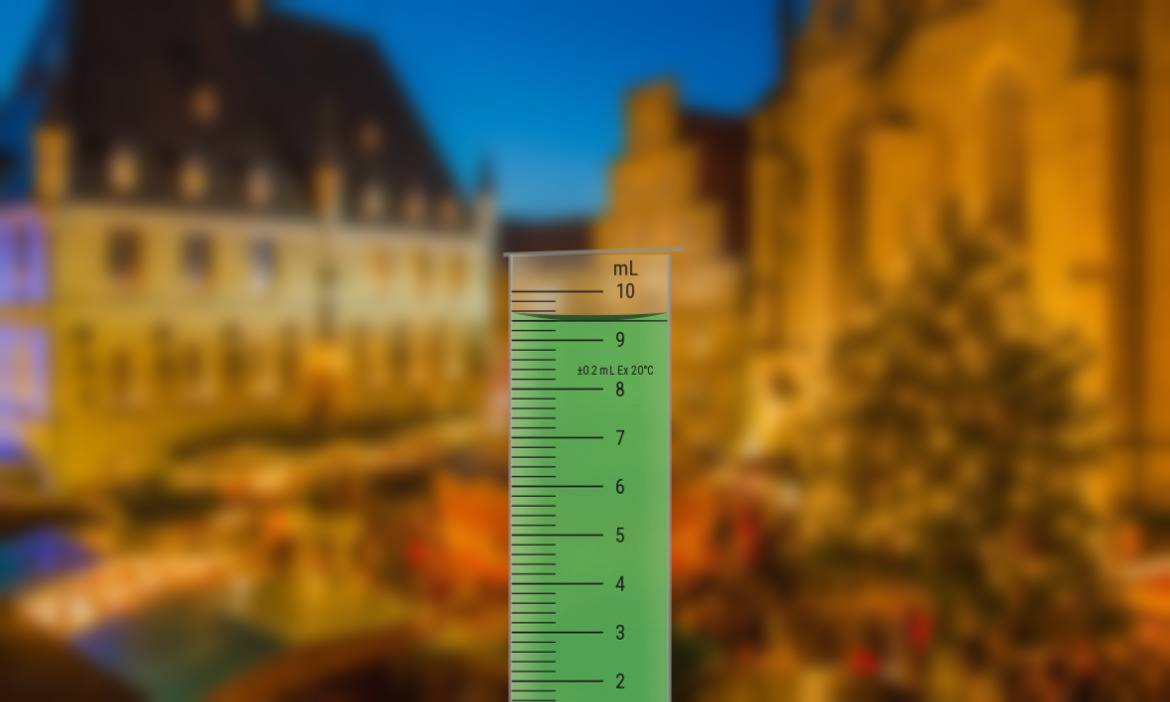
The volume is 9.4 (mL)
